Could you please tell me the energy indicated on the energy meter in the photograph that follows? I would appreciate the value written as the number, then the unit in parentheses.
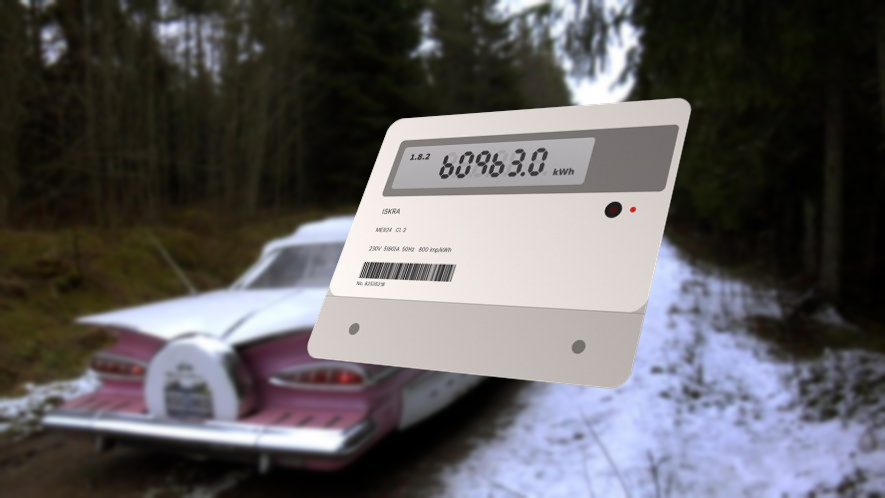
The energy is 60963.0 (kWh)
